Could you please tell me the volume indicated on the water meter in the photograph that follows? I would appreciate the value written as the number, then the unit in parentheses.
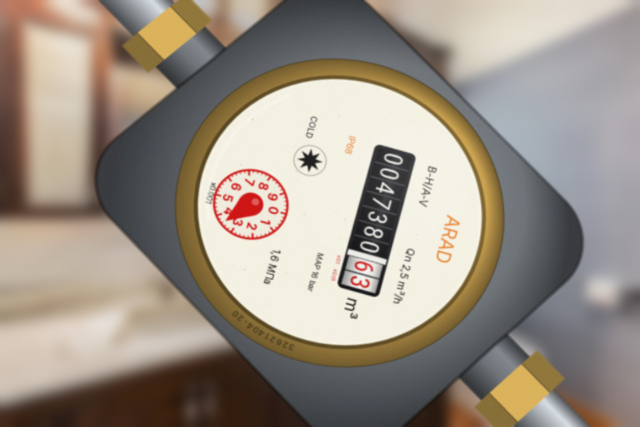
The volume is 47380.633 (m³)
